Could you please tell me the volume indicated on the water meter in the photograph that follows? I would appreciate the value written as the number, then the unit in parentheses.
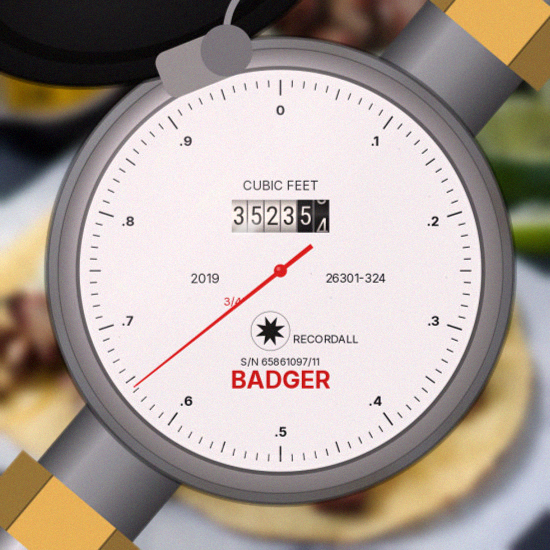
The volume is 352353.64 (ft³)
